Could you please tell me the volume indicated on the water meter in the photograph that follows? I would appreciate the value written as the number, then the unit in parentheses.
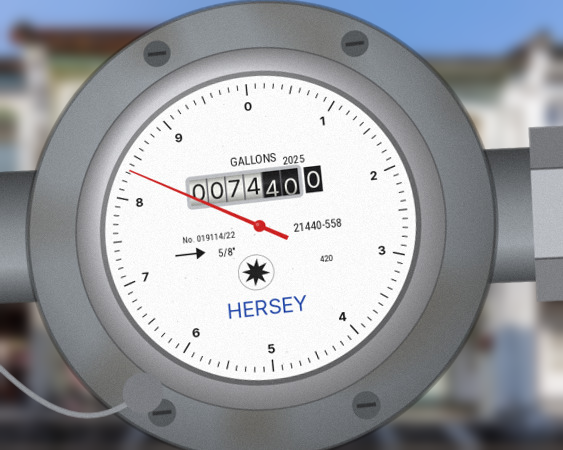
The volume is 74398.3 (gal)
